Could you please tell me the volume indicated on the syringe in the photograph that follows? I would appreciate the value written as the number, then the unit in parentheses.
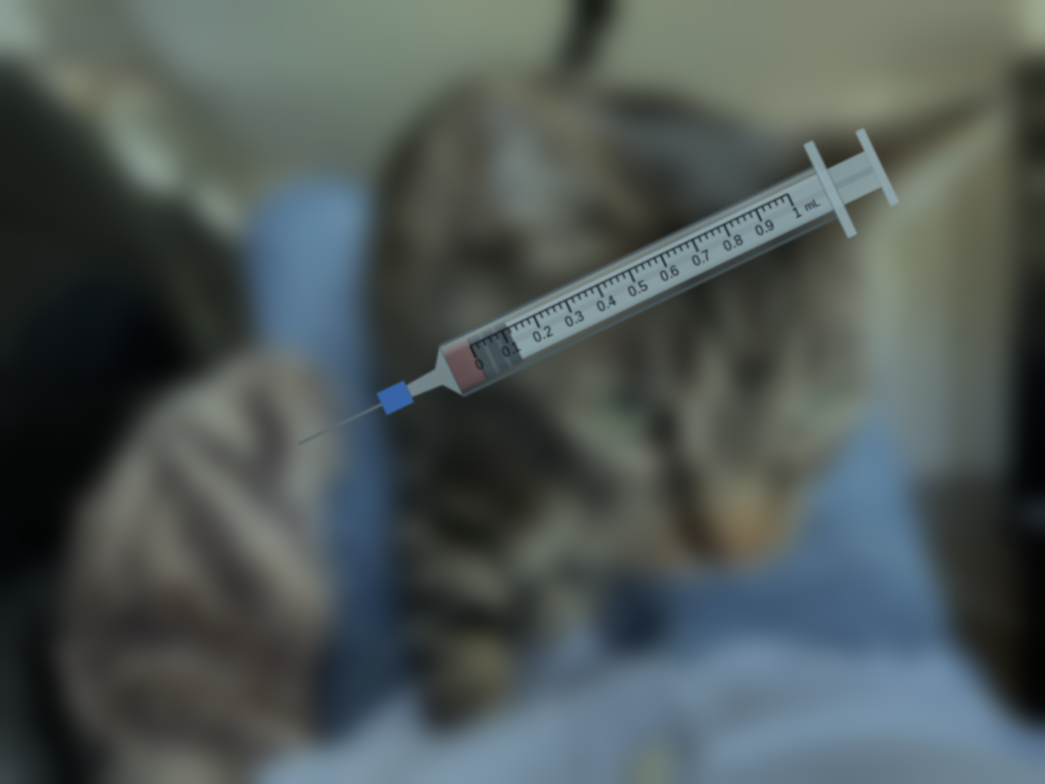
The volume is 0 (mL)
